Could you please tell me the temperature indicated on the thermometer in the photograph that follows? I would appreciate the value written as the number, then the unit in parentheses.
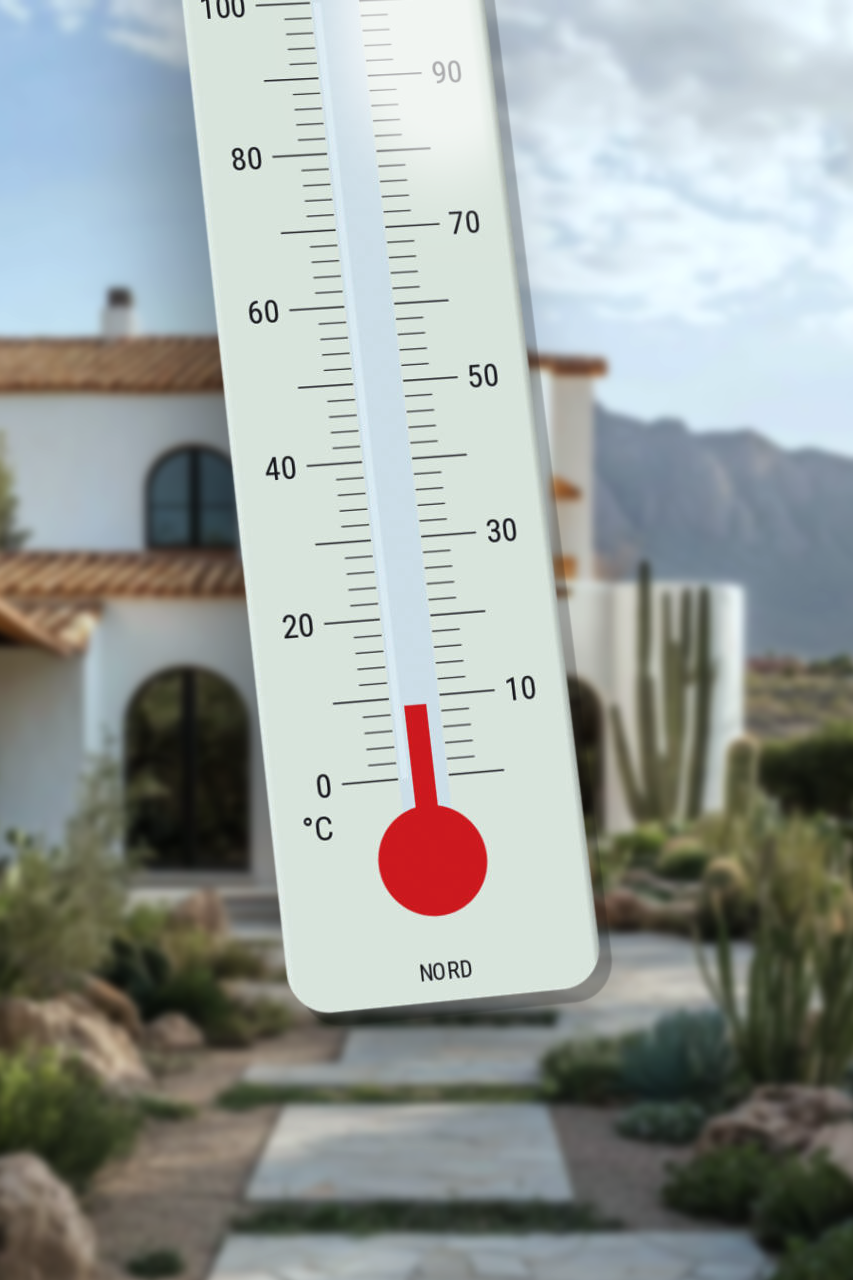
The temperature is 9 (°C)
